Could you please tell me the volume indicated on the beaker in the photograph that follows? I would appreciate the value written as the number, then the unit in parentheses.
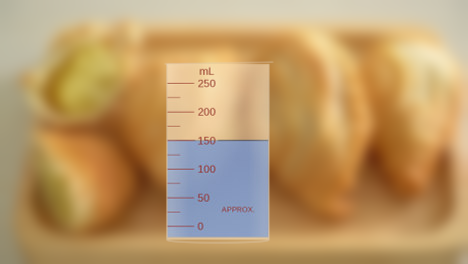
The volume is 150 (mL)
